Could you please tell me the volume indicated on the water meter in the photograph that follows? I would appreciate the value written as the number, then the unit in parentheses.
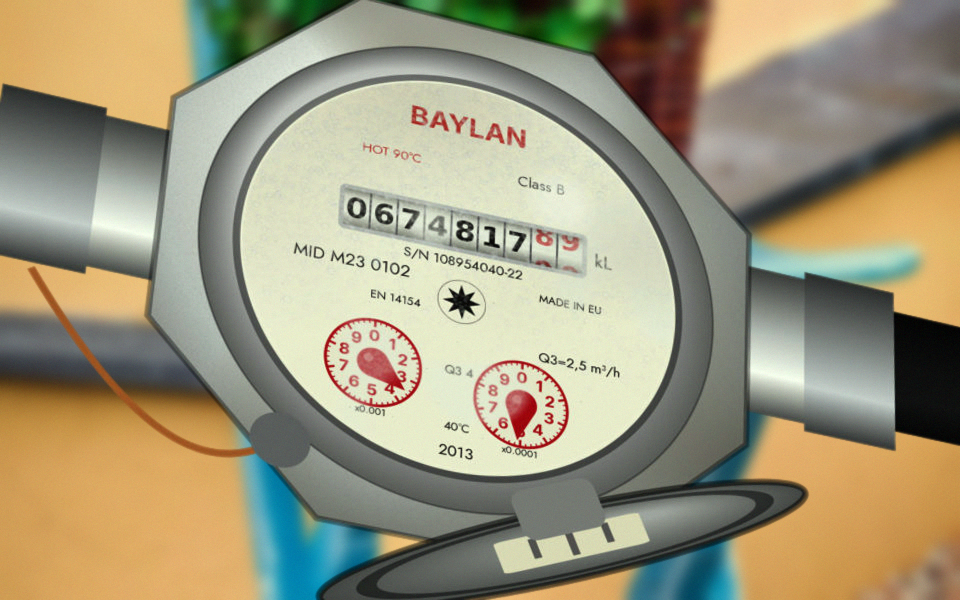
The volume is 674817.8935 (kL)
